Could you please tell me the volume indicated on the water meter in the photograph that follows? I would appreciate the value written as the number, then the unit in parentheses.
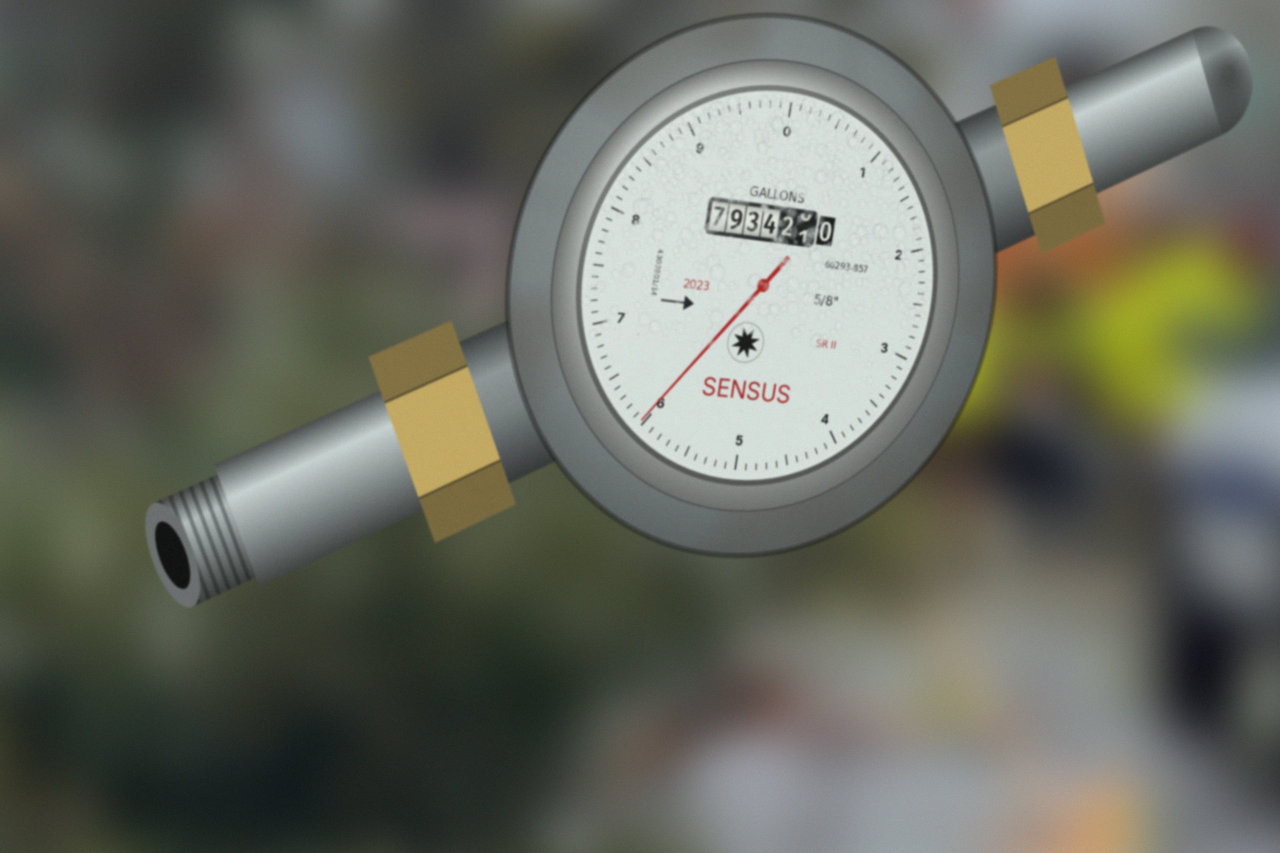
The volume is 7934206.0 (gal)
